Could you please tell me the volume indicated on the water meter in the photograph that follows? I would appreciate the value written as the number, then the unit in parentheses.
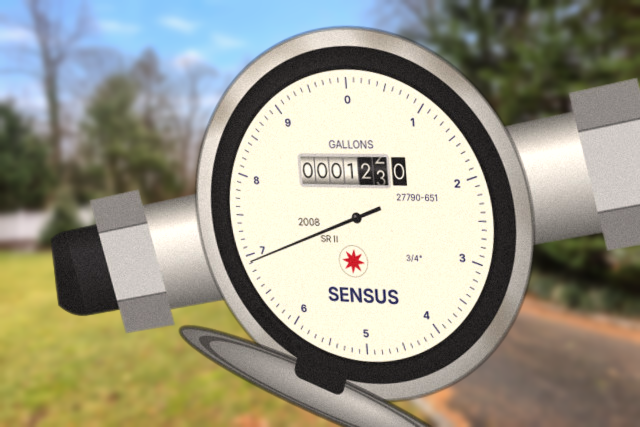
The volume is 1226.9 (gal)
